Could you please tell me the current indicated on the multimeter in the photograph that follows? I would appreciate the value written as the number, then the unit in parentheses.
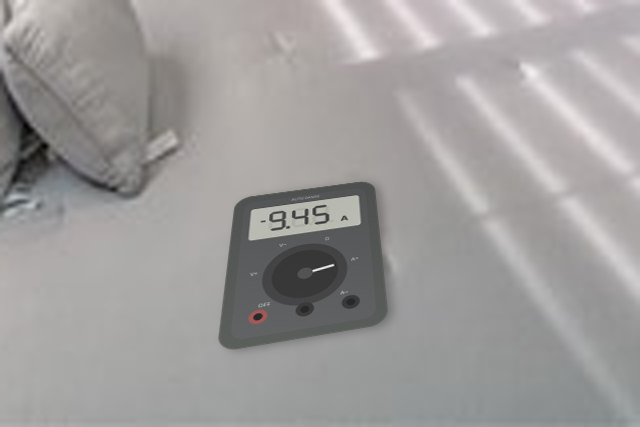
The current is -9.45 (A)
